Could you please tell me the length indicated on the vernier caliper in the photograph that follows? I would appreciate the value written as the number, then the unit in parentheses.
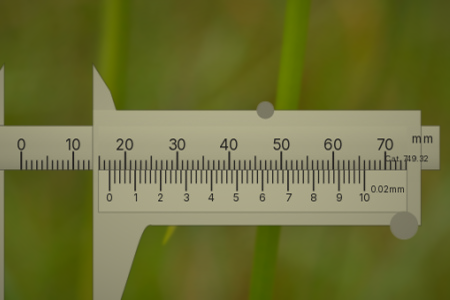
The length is 17.0 (mm)
